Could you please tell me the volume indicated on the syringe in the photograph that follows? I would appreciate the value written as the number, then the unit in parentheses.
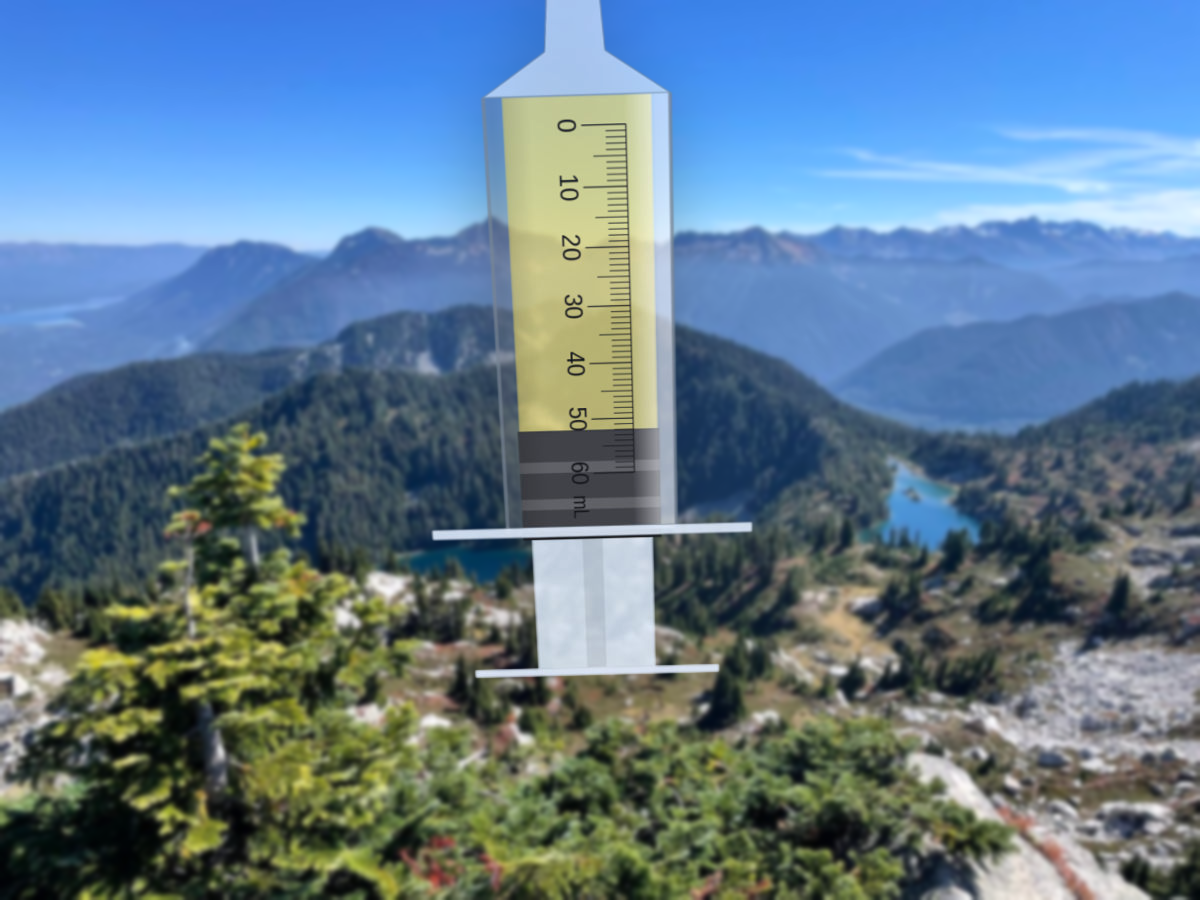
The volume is 52 (mL)
